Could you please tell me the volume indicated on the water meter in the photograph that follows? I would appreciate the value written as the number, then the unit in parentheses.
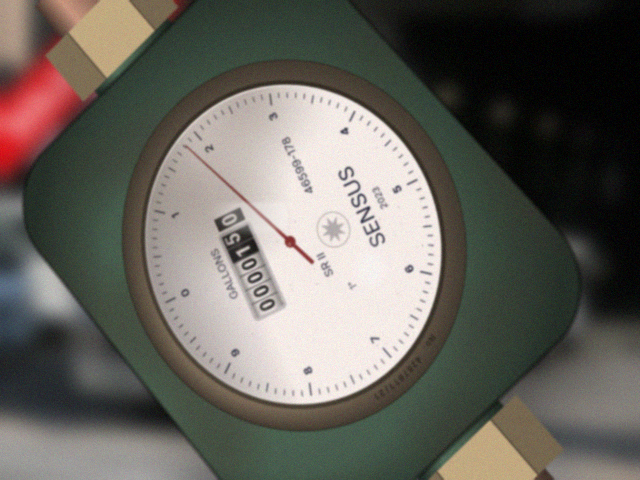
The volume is 151.8 (gal)
